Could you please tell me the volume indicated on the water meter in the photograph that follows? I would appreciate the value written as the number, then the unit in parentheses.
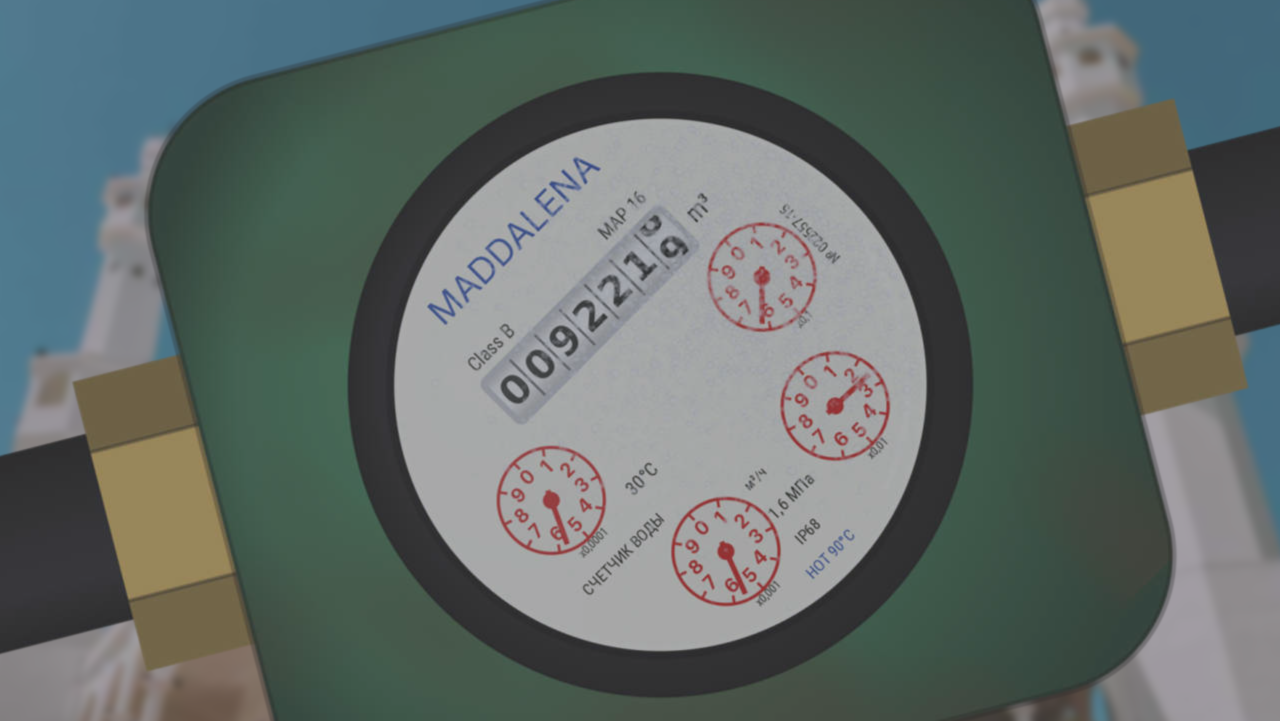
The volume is 92218.6255 (m³)
